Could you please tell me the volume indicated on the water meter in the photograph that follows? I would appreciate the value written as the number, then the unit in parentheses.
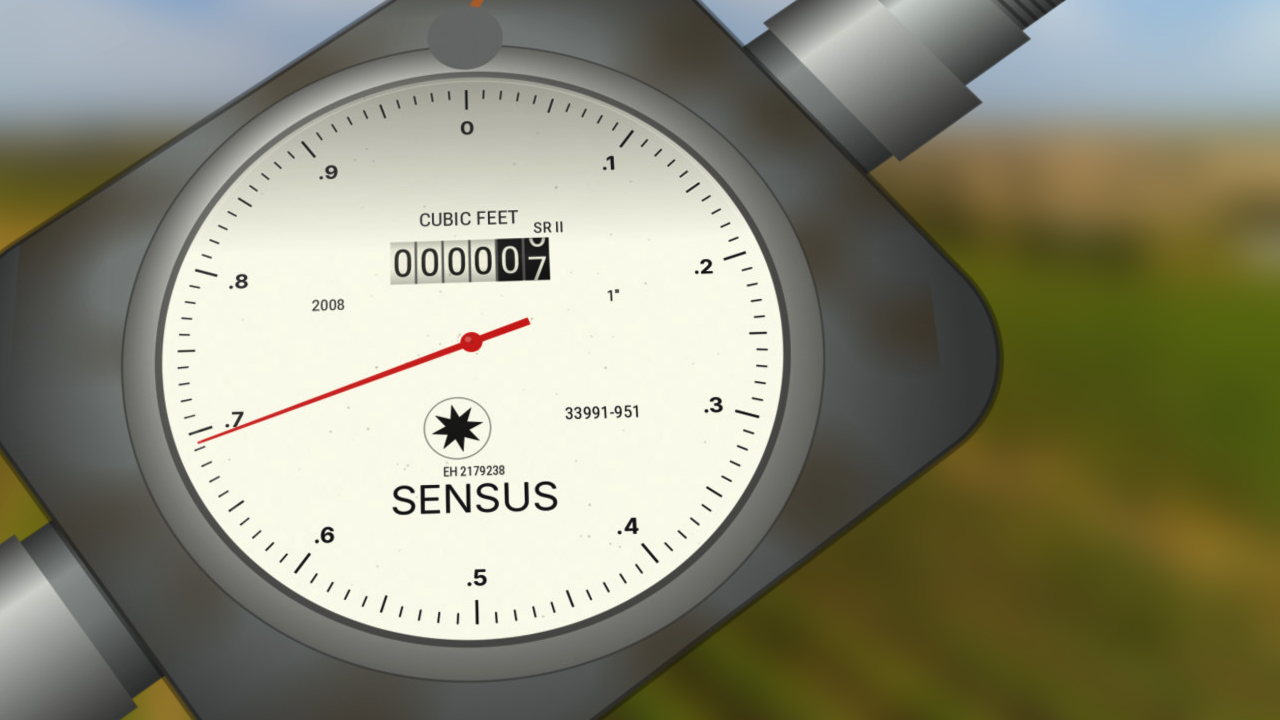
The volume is 6.69 (ft³)
